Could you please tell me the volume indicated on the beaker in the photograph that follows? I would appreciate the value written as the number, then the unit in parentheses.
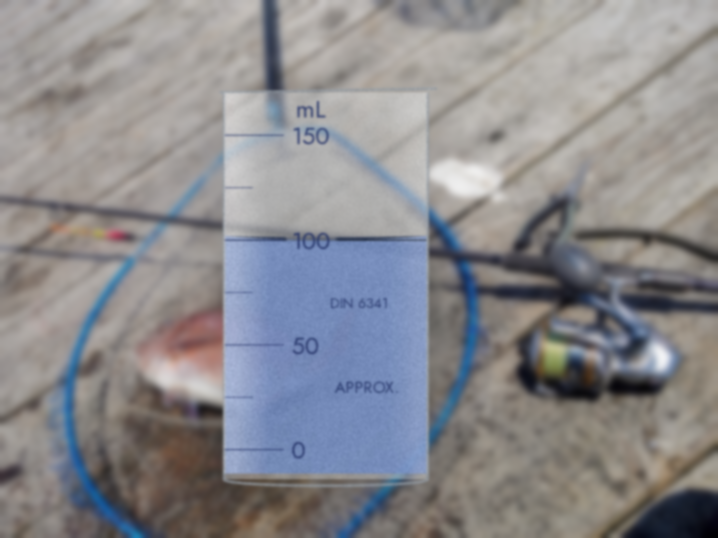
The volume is 100 (mL)
